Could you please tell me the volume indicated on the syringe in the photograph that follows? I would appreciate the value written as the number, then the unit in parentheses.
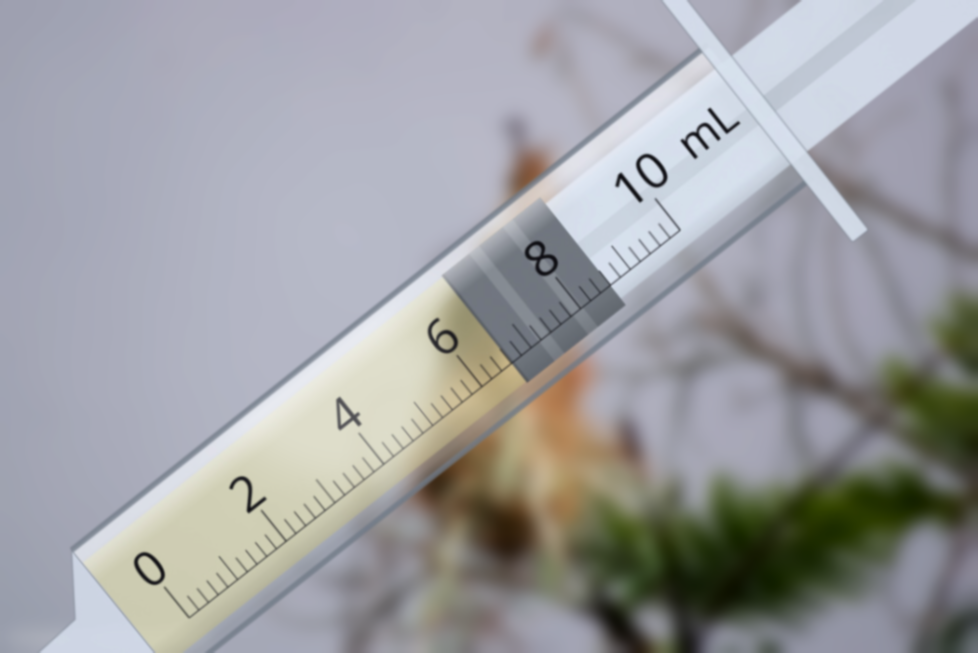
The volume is 6.6 (mL)
